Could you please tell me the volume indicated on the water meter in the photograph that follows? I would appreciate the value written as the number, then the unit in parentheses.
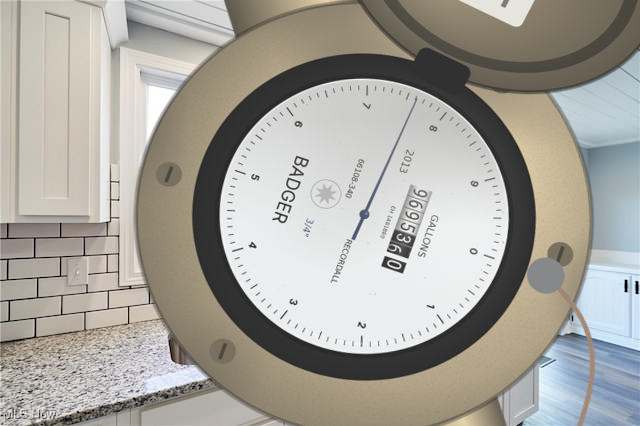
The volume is 9695357.6 (gal)
